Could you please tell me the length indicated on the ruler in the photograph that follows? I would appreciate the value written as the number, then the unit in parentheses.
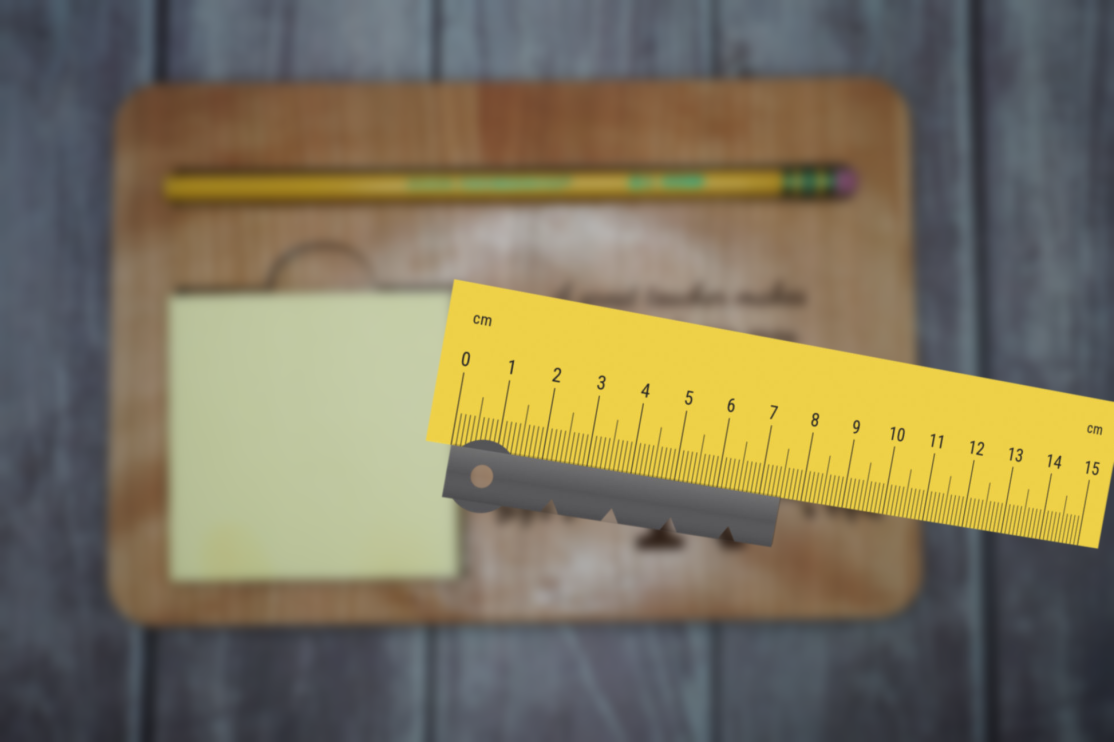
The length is 7.5 (cm)
